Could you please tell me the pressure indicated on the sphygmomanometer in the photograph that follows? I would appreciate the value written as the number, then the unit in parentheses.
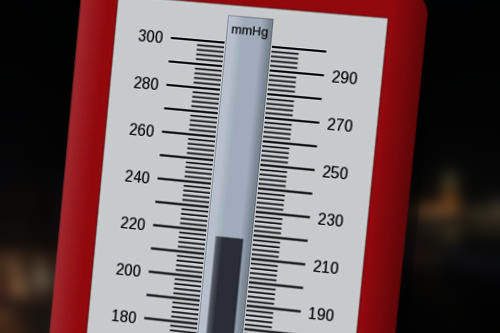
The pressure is 218 (mmHg)
